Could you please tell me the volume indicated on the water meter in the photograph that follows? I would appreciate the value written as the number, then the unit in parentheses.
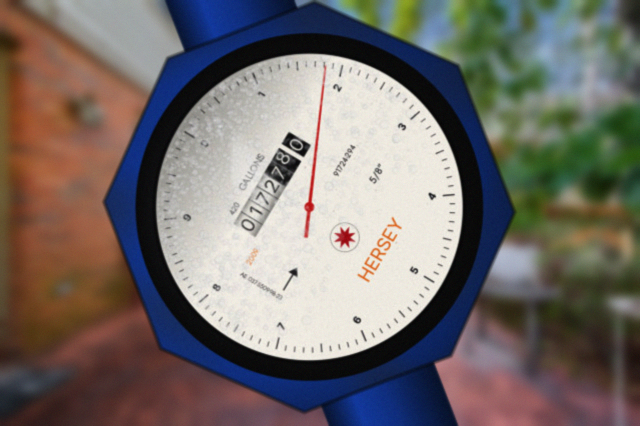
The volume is 172781.8 (gal)
